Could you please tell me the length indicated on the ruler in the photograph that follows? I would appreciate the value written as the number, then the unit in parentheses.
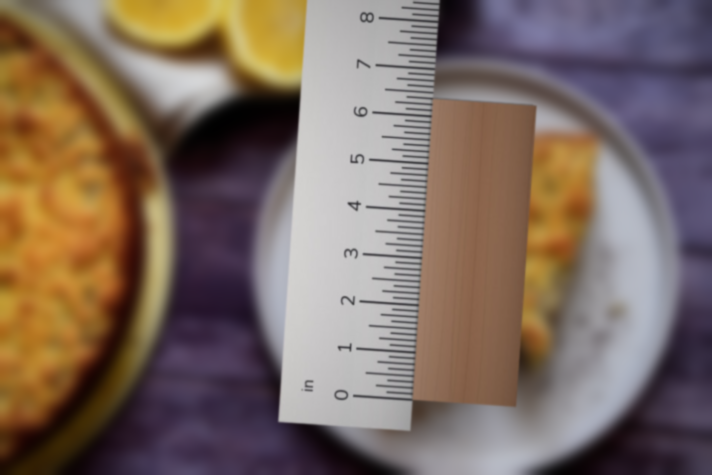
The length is 6.375 (in)
